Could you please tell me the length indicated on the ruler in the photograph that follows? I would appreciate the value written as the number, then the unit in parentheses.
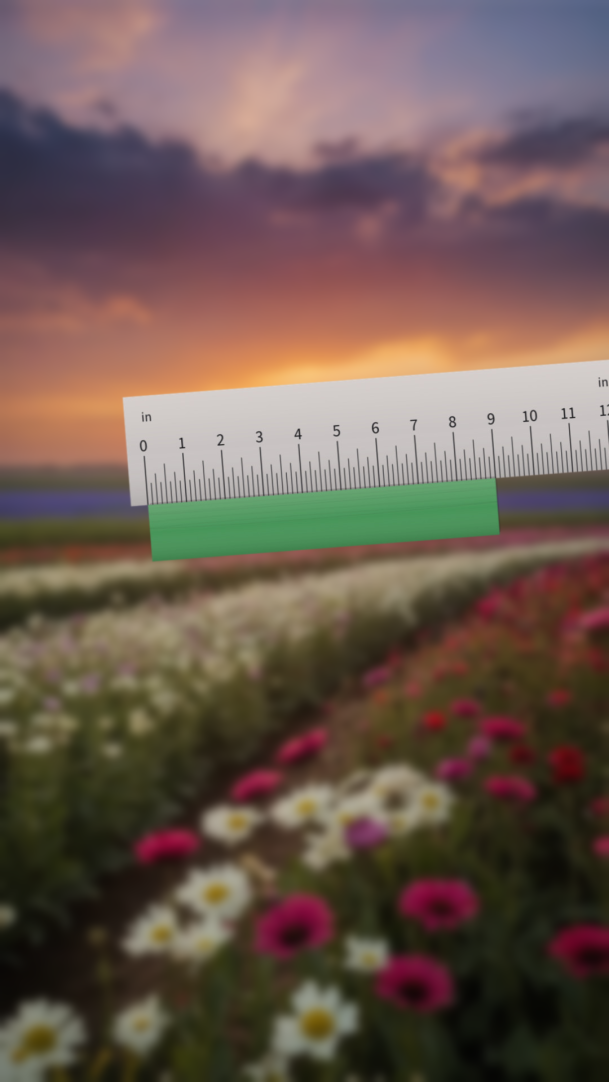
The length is 9 (in)
